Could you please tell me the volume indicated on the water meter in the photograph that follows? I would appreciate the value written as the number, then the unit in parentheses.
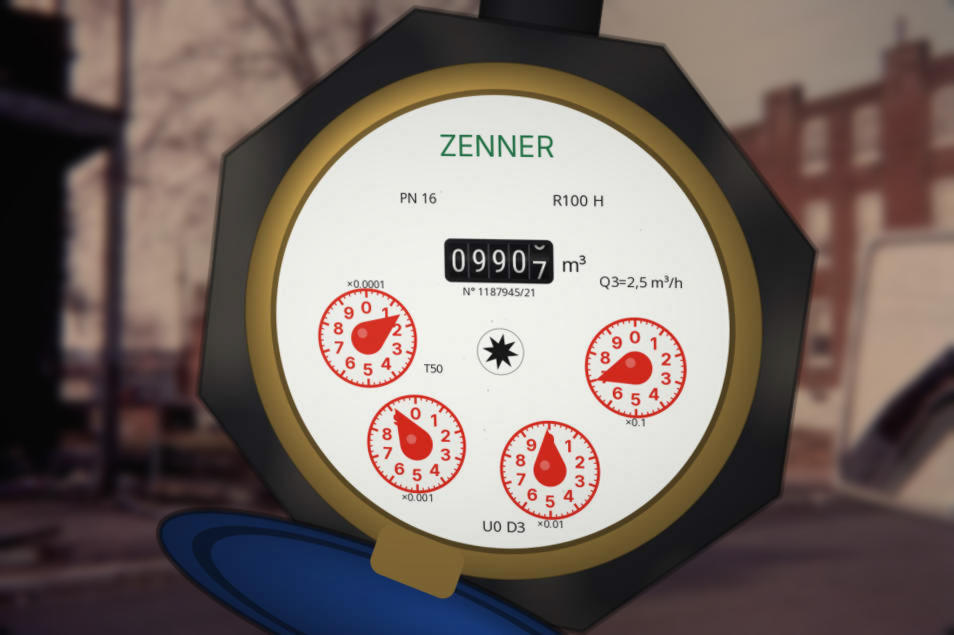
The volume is 9906.6991 (m³)
